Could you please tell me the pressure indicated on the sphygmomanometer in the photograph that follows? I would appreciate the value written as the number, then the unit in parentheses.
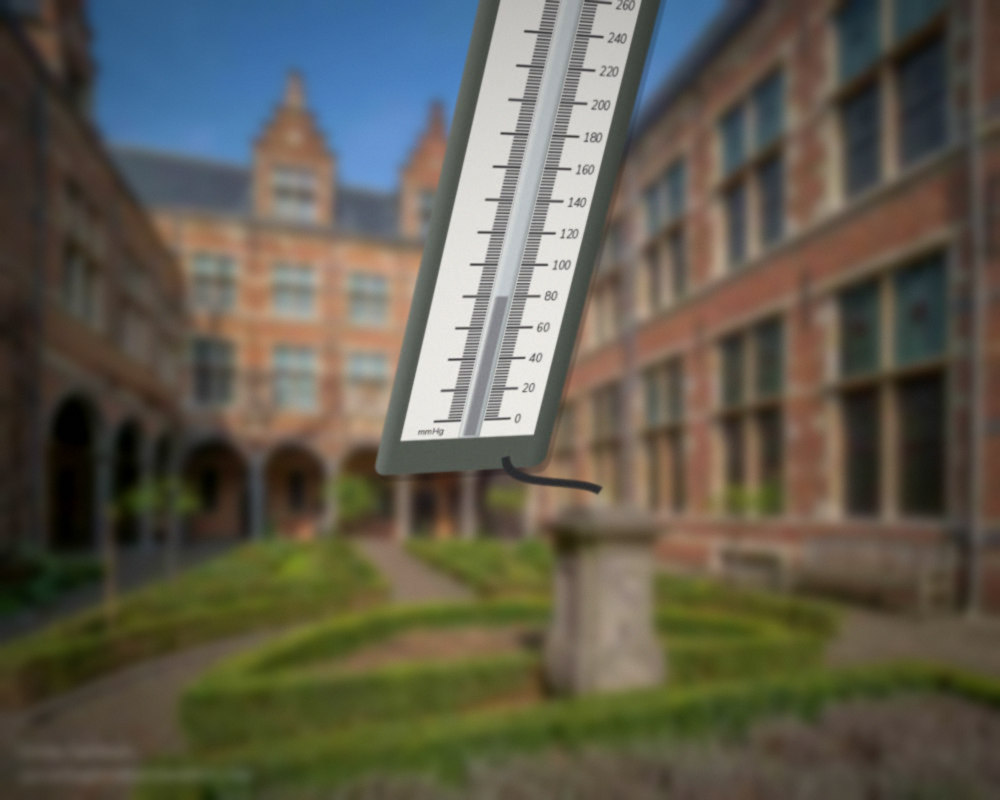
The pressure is 80 (mmHg)
